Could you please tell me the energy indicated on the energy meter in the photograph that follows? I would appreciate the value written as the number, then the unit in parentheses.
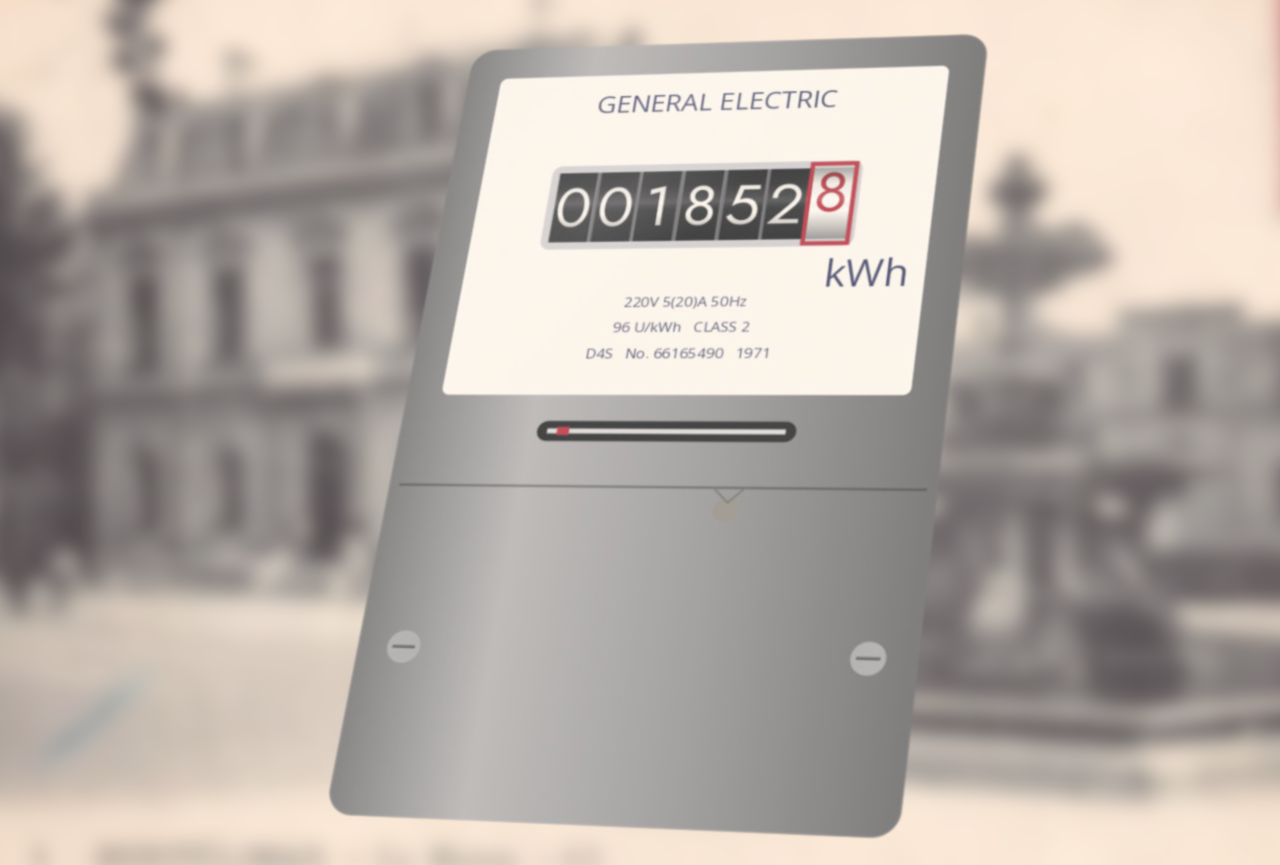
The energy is 1852.8 (kWh)
